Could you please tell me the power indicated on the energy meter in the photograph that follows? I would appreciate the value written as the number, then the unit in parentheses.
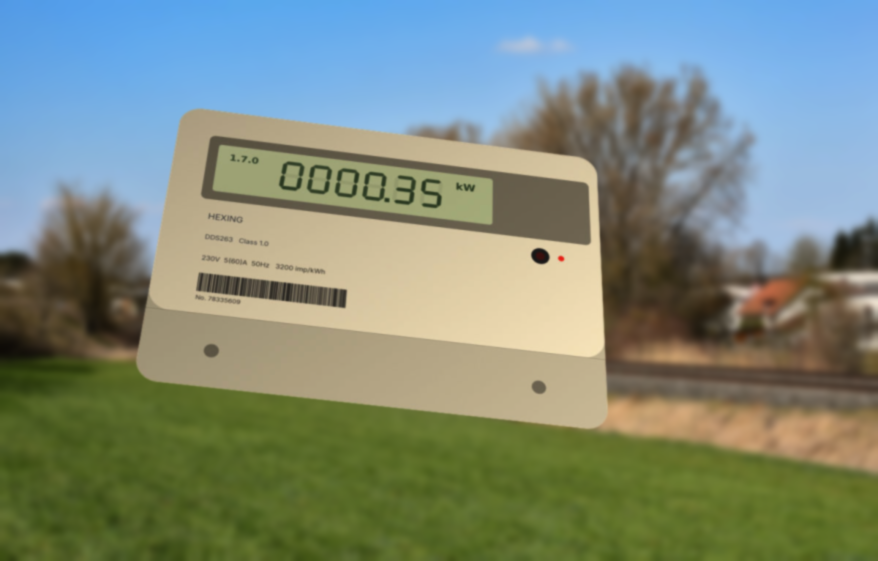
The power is 0.35 (kW)
